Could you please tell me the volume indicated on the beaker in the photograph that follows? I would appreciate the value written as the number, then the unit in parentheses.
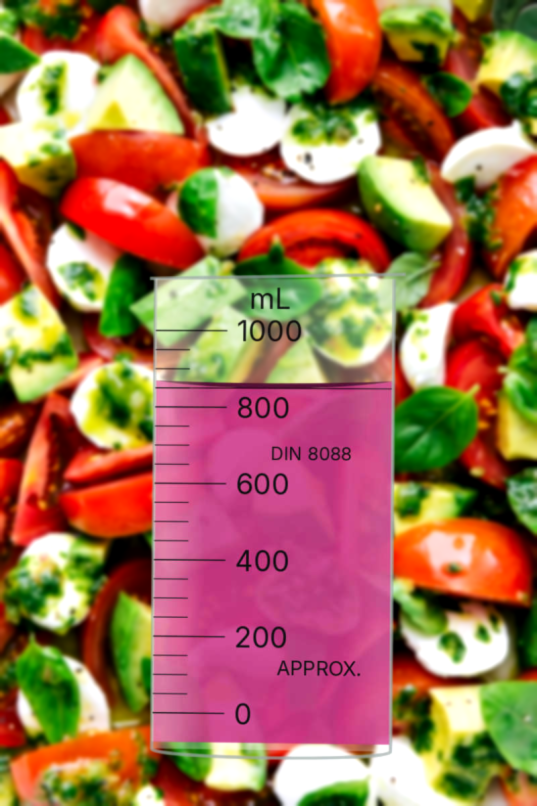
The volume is 850 (mL)
